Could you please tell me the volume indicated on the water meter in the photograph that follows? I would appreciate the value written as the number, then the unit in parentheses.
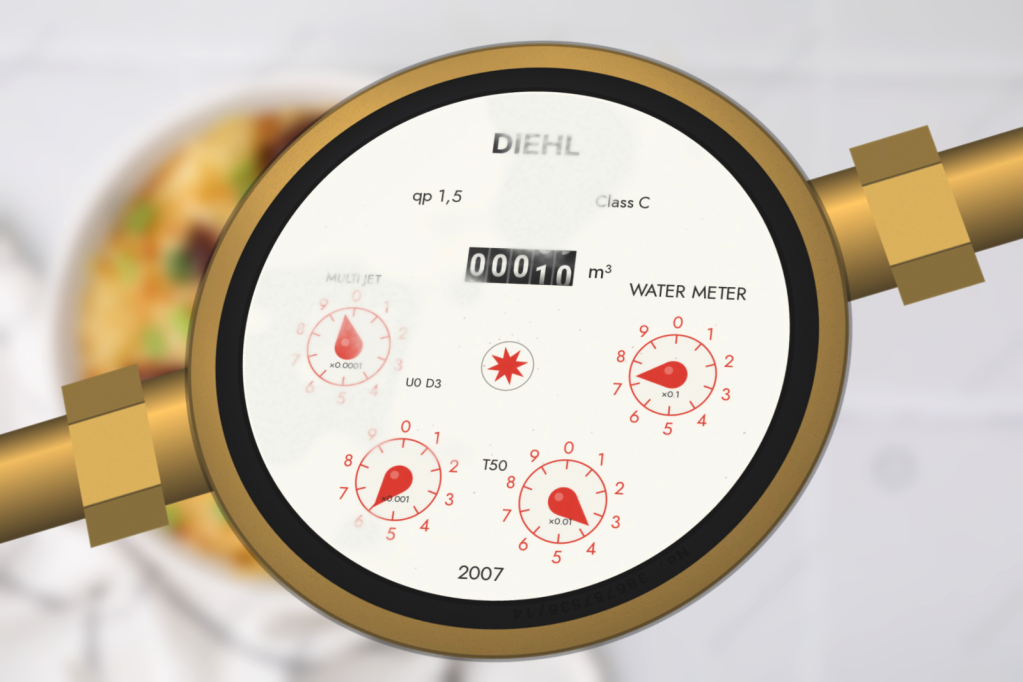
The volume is 9.7359 (m³)
